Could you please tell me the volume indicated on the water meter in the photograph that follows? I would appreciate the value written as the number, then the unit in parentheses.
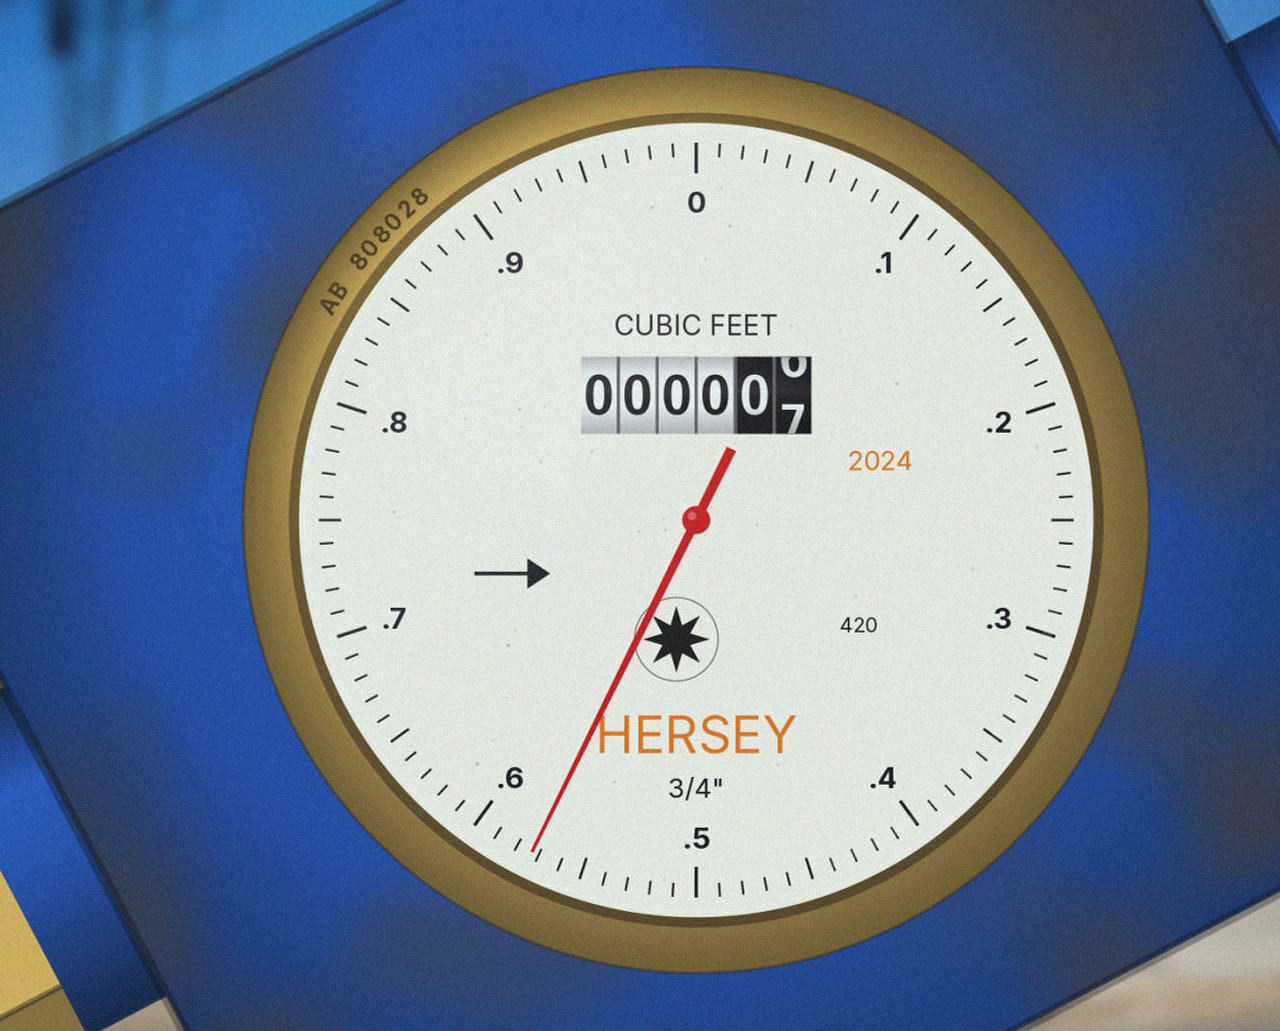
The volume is 6.57 (ft³)
